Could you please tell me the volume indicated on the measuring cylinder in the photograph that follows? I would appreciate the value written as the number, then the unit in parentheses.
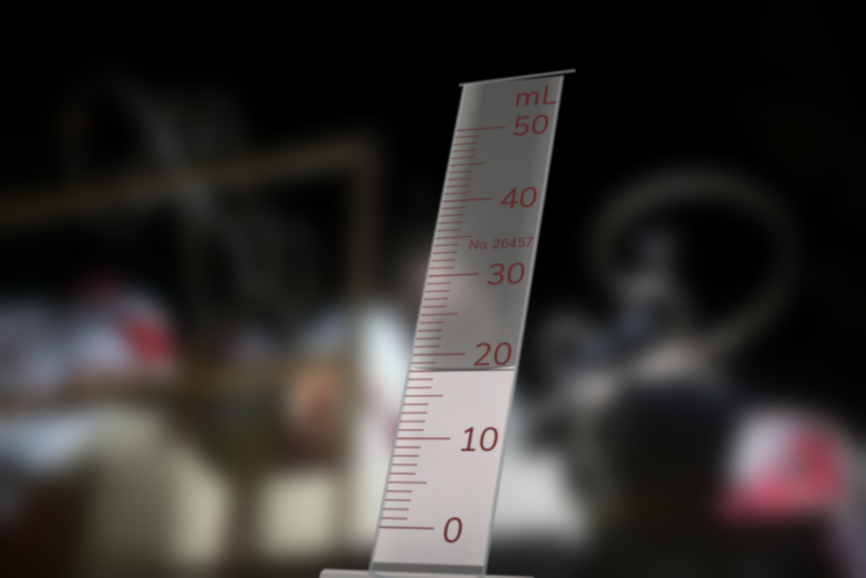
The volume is 18 (mL)
